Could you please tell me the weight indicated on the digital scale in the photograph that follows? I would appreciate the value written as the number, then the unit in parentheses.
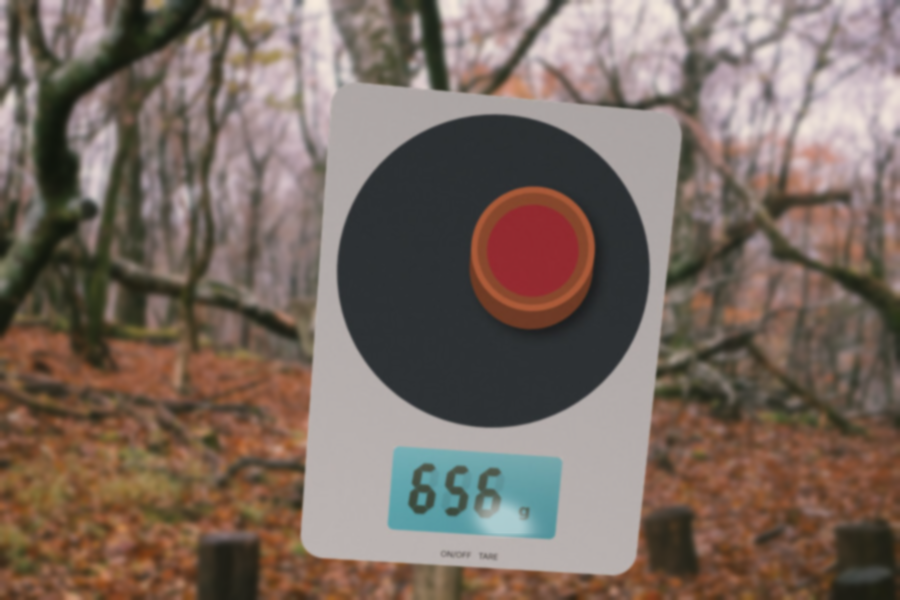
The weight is 656 (g)
